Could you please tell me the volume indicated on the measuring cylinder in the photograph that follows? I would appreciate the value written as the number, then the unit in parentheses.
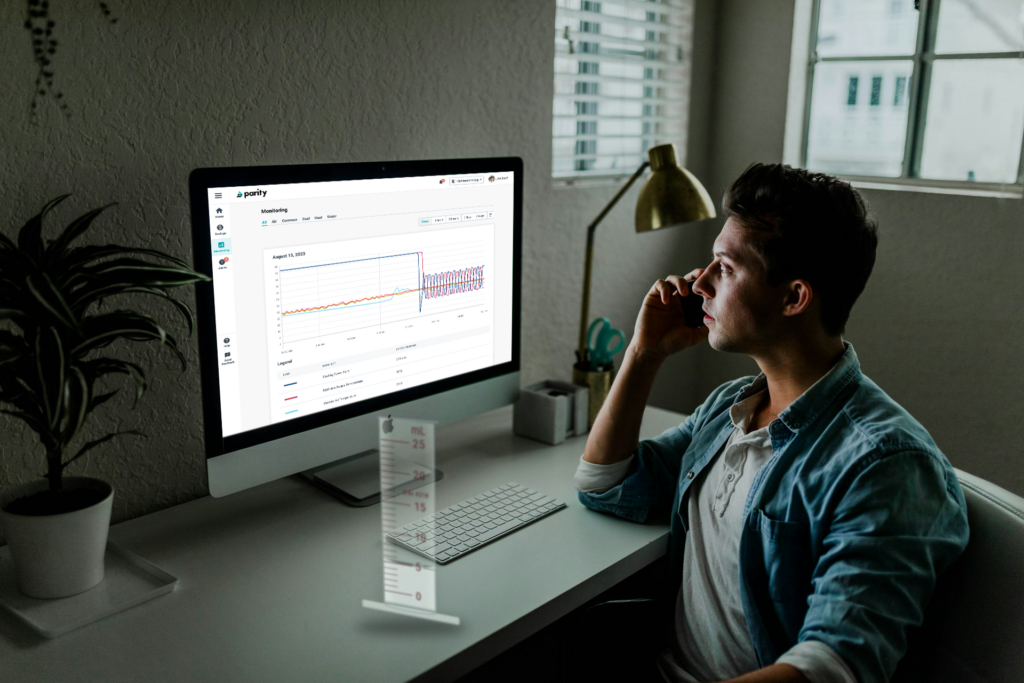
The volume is 5 (mL)
